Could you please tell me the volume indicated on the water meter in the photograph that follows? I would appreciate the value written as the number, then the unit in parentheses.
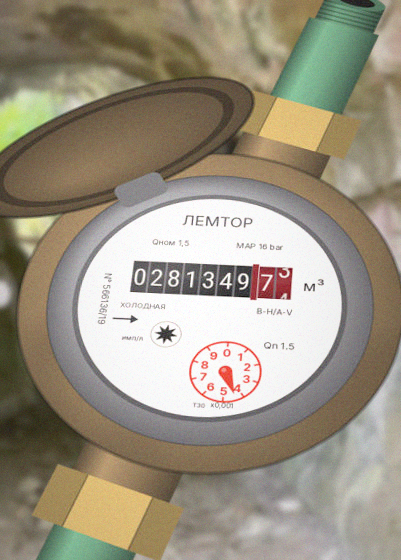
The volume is 281349.734 (m³)
